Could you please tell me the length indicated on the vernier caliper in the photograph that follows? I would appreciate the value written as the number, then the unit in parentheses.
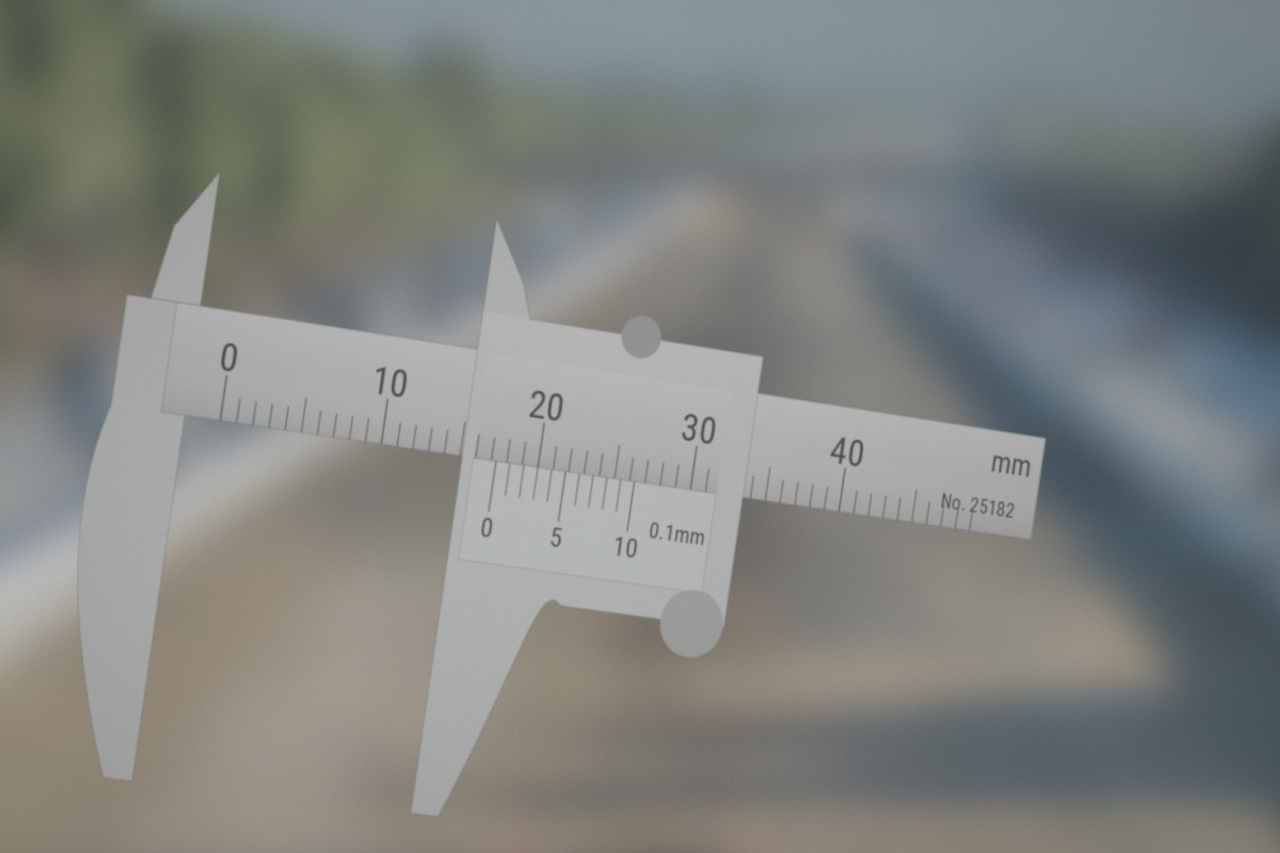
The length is 17.3 (mm)
